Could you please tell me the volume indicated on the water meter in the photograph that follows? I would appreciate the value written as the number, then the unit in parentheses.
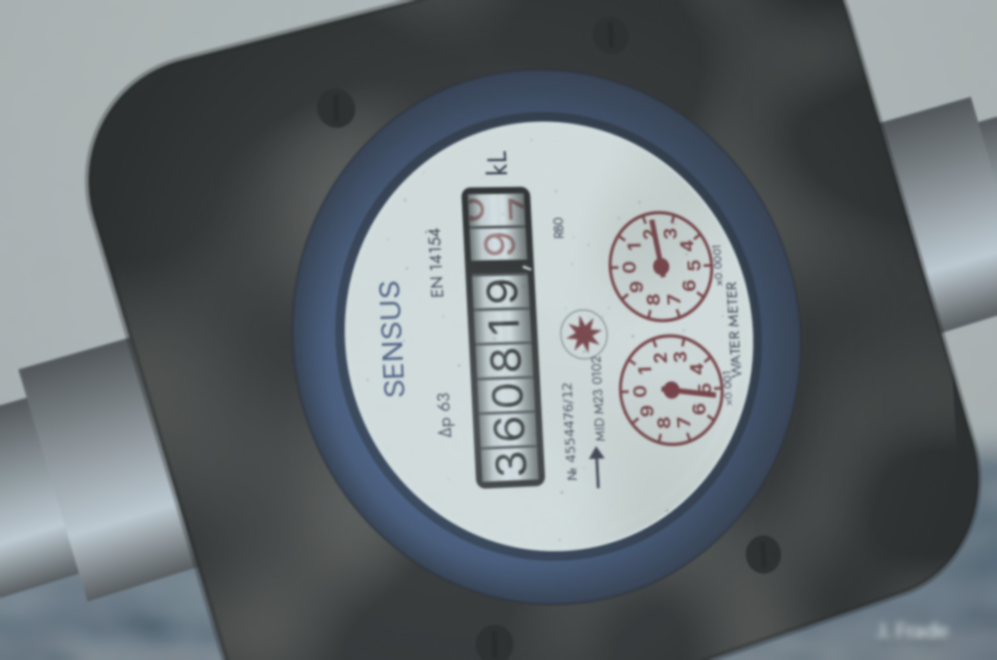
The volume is 360819.9652 (kL)
